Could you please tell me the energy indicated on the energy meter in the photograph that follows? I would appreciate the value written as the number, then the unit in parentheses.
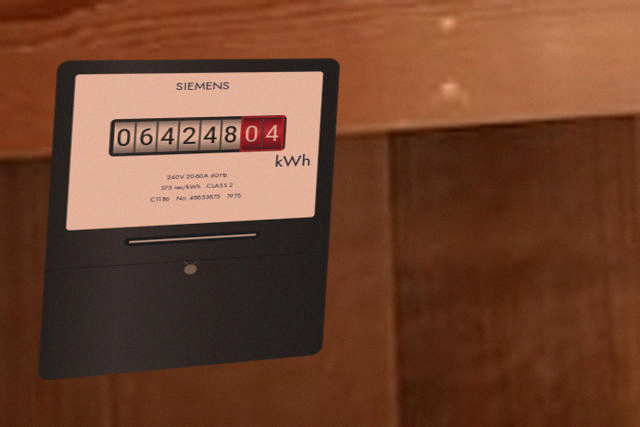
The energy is 64248.04 (kWh)
